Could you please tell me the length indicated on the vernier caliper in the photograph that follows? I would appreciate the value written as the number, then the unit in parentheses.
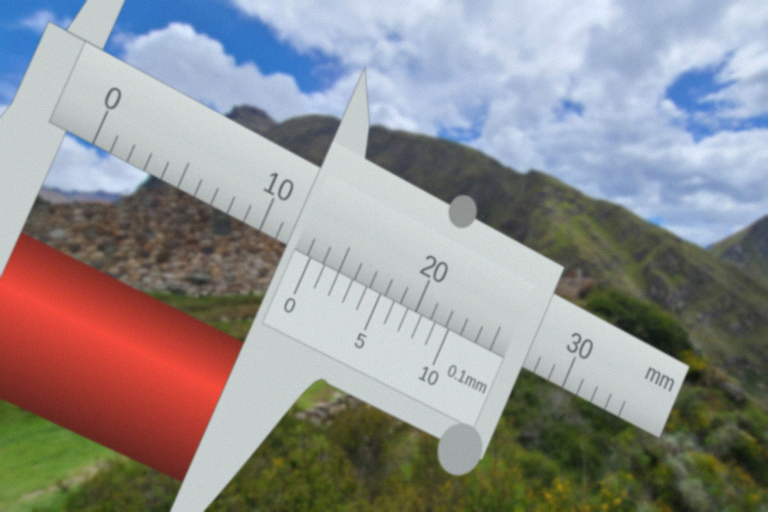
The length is 13.2 (mm)
